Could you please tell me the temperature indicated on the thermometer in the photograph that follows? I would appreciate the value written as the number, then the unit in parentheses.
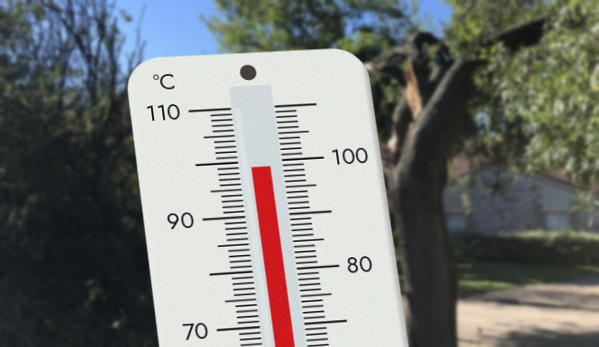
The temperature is 99 (°C)
